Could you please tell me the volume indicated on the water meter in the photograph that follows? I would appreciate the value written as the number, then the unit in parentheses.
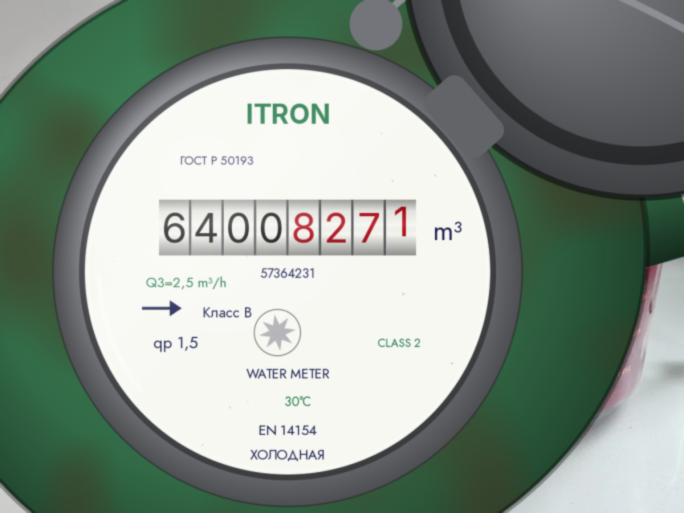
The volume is 6400.8271 (m³)
